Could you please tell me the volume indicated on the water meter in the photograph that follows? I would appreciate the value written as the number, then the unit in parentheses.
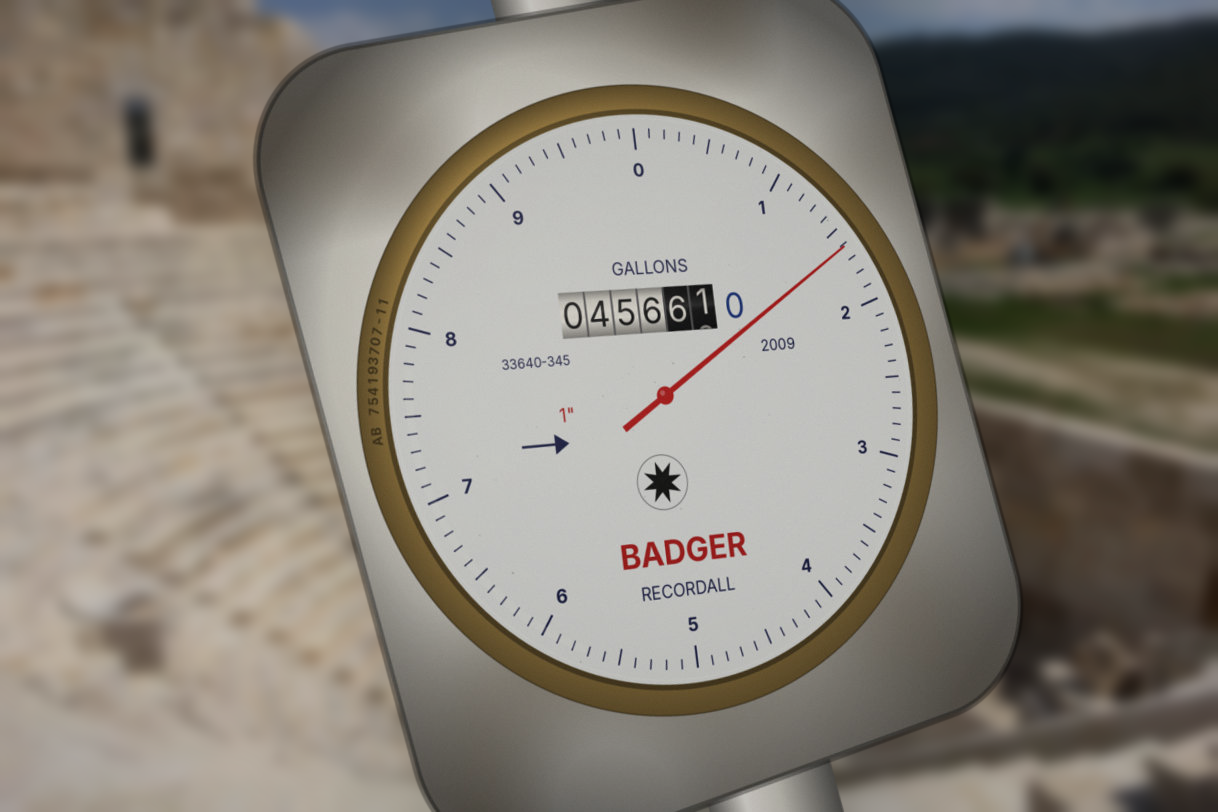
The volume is 456611.6 (gal)
